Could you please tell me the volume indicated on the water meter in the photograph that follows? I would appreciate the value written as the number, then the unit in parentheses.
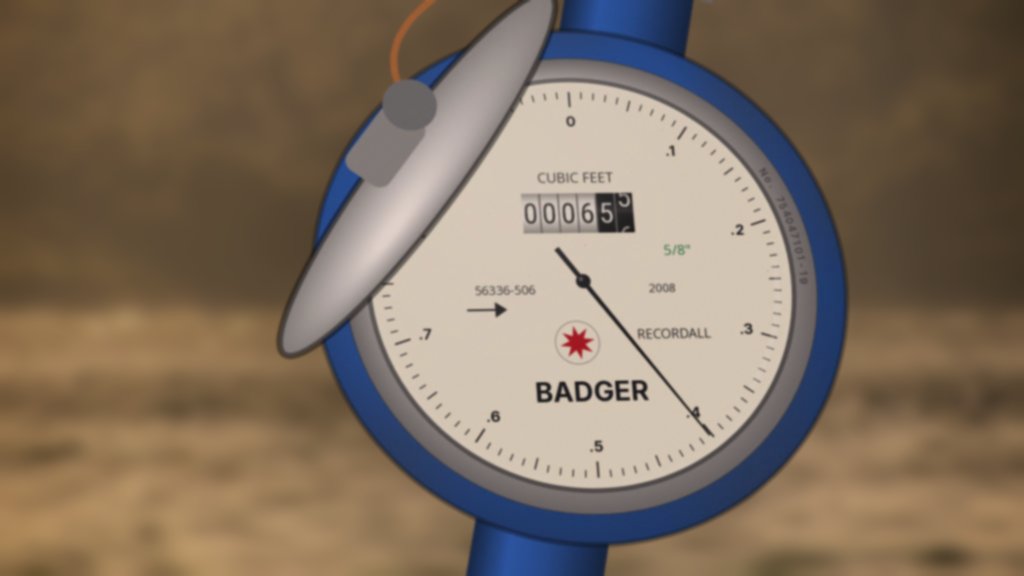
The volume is 655.40 (ft³)
